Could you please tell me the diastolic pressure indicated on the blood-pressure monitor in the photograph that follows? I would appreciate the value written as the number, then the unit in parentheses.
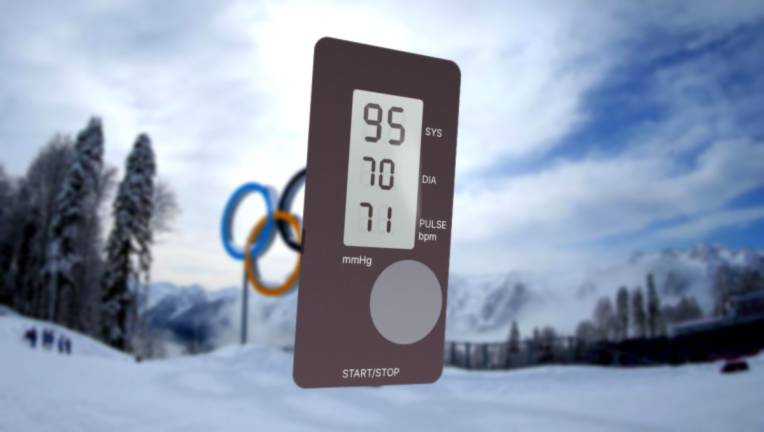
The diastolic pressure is 70 (mmHg)
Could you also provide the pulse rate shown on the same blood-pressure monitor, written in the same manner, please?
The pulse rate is 71 (bpm)
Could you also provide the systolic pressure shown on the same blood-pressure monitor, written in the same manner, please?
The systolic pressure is 95 (mmHg)
